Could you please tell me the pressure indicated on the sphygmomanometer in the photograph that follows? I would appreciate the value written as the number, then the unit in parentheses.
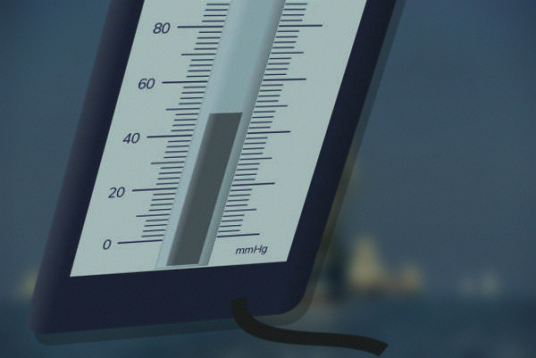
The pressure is 48 (mmHg)
